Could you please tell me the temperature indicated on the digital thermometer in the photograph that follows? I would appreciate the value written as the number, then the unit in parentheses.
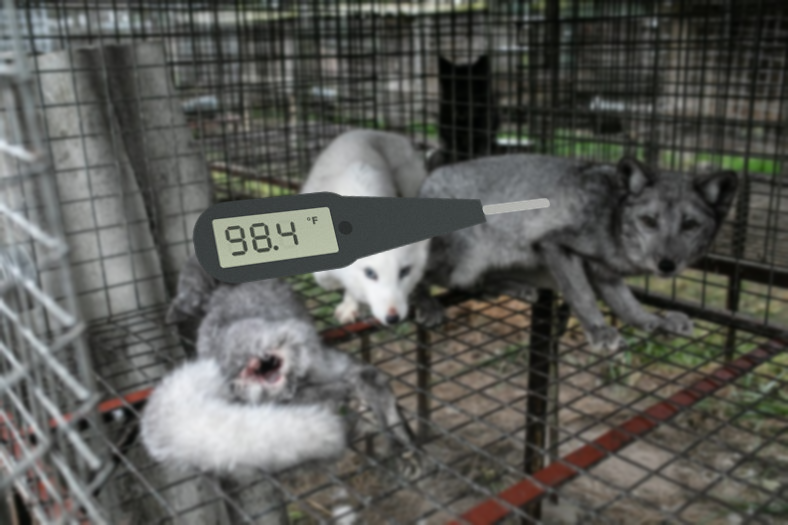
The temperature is 98.4 (°F)
